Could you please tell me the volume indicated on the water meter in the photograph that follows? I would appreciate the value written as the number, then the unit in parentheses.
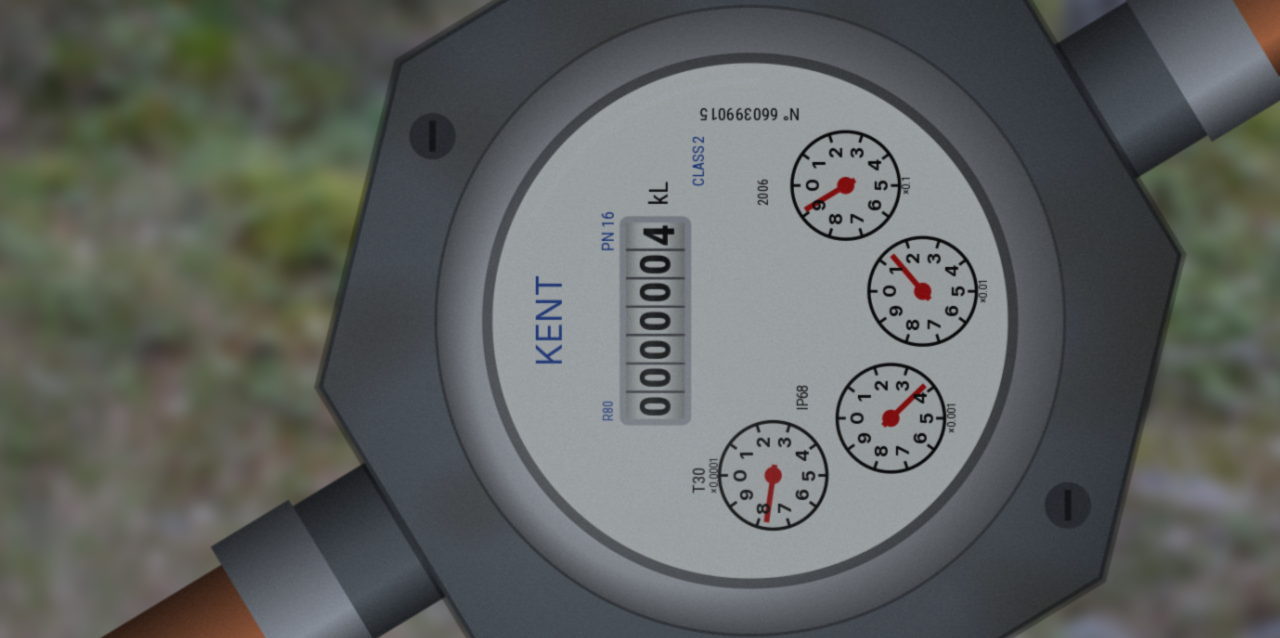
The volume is 3.9137 (kL)
